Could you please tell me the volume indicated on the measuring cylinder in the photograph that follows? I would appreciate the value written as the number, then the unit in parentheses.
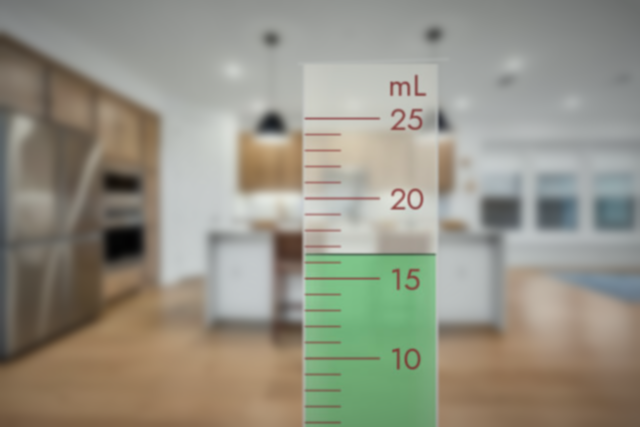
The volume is 16.5 (mL)
